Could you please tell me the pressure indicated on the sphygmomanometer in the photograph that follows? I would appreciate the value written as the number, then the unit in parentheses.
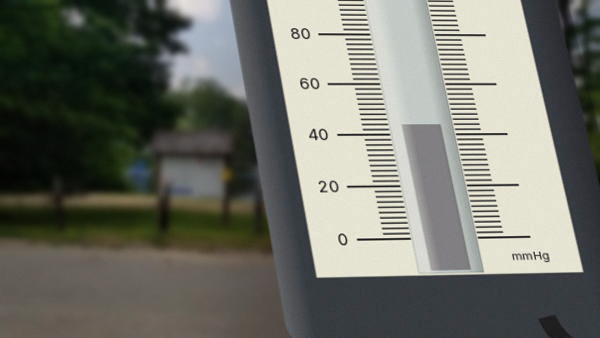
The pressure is 44 (mmHg)
